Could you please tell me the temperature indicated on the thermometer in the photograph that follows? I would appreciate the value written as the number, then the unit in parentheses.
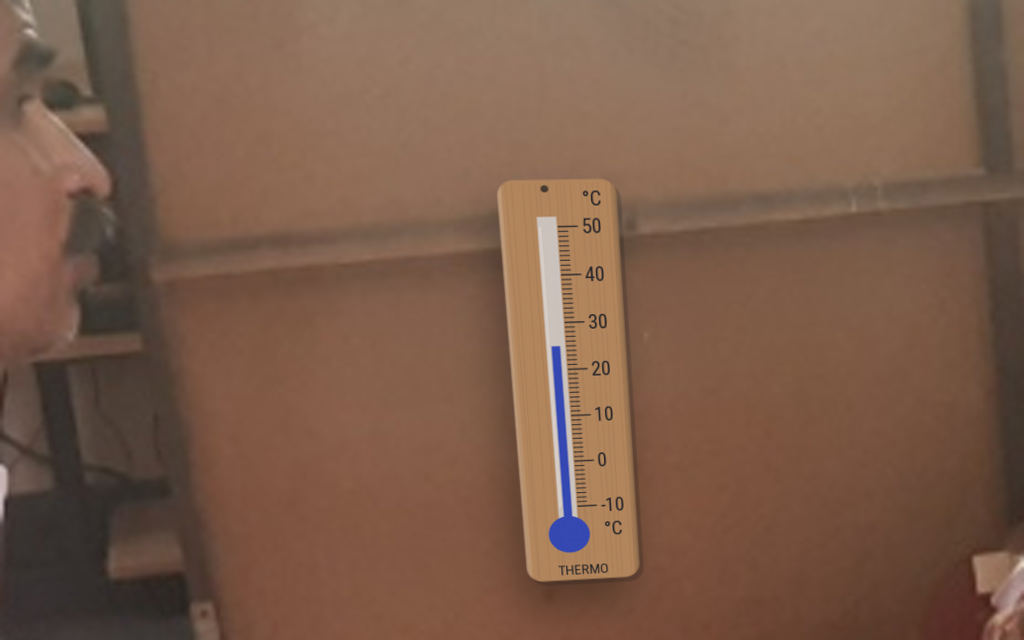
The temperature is 25 (°C)
